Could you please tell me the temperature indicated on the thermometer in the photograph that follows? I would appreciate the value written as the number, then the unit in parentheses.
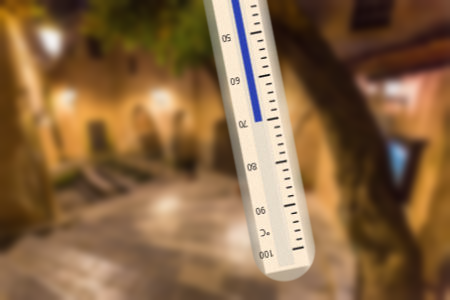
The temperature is 70 (°C)
